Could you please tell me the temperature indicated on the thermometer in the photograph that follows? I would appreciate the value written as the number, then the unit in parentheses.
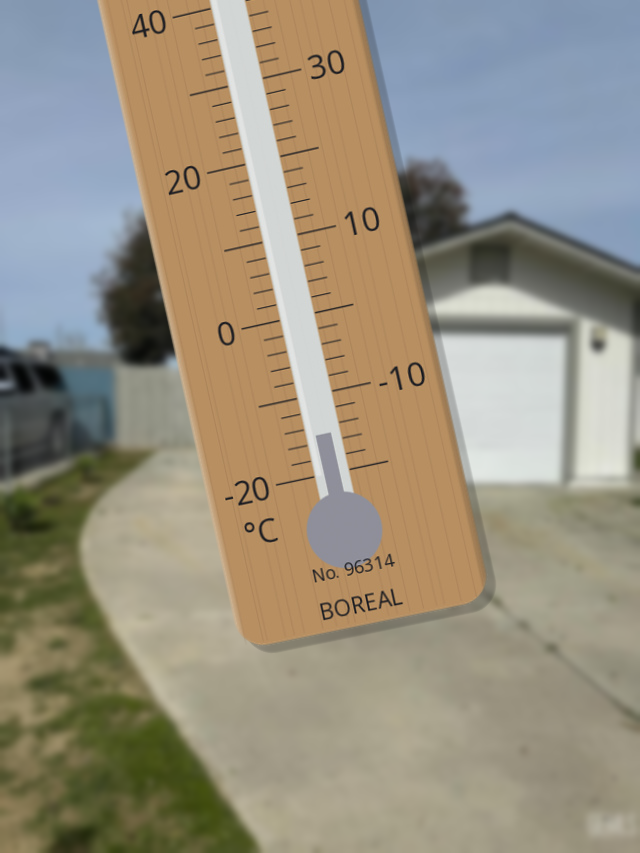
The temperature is -15 (°C)
